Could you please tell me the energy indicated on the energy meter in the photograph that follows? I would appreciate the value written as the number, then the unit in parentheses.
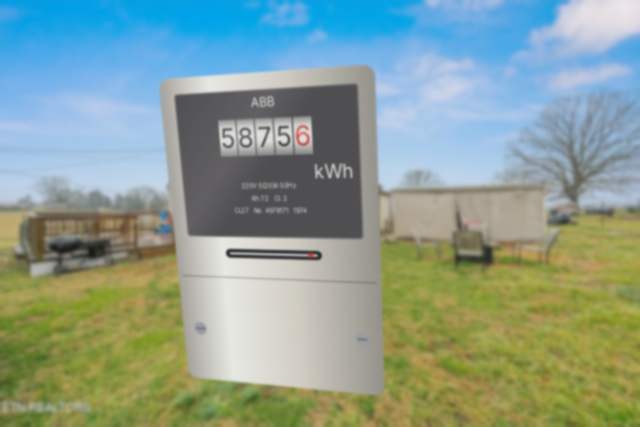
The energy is 5875.6 (kWh)
